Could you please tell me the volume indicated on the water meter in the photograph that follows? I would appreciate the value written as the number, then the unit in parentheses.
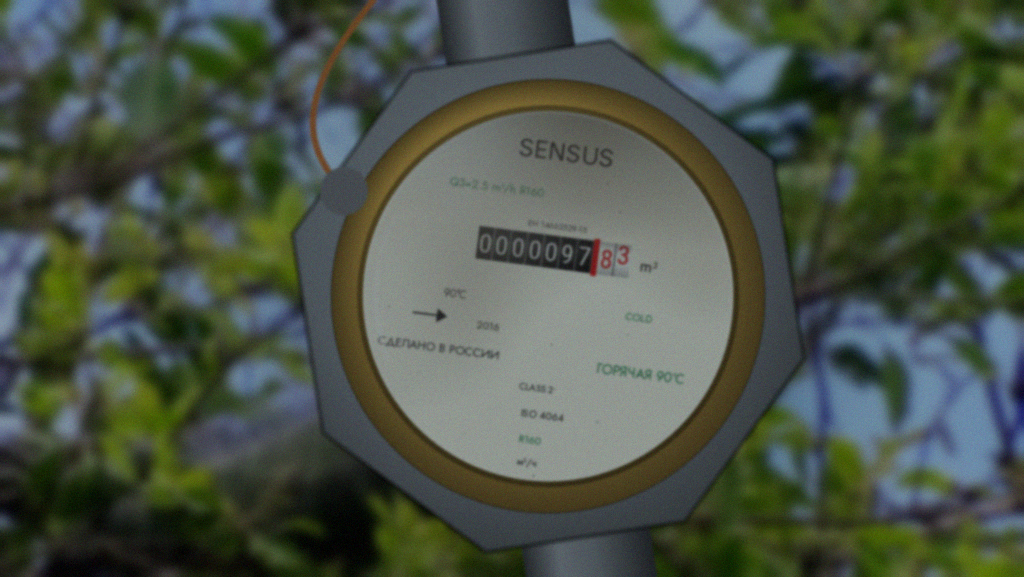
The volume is 97.83 (m³)
